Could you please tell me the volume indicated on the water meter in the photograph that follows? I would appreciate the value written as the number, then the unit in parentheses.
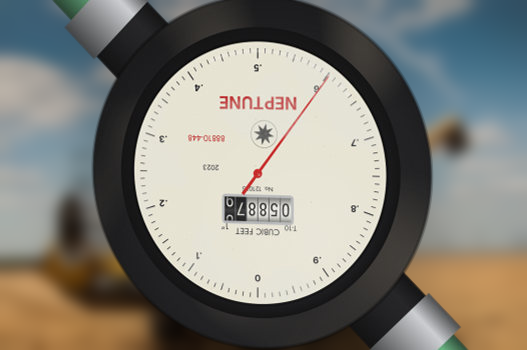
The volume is 58878.60 (ft³)
